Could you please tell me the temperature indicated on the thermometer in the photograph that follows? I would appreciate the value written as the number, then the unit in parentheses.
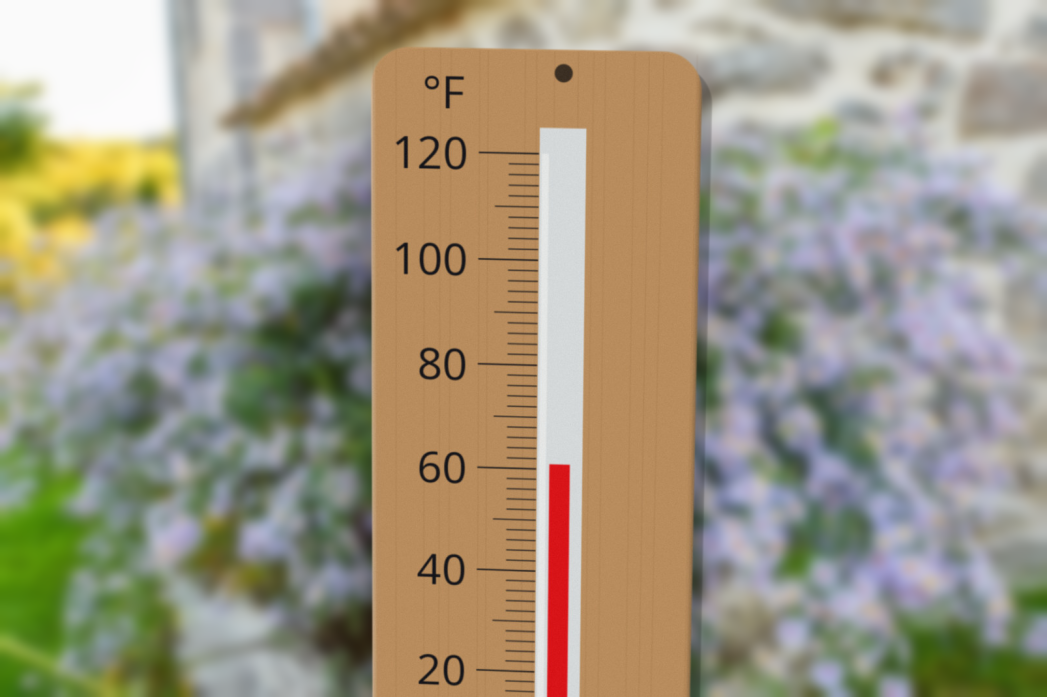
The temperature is 61 (°F)
